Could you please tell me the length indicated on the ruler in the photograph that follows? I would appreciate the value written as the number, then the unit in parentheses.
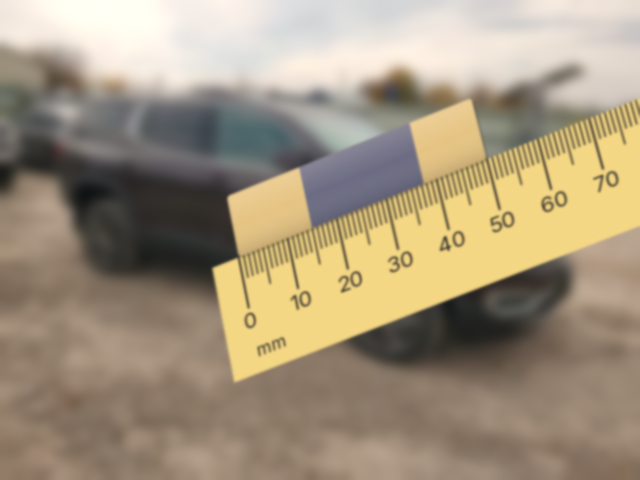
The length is 50 (mm)
